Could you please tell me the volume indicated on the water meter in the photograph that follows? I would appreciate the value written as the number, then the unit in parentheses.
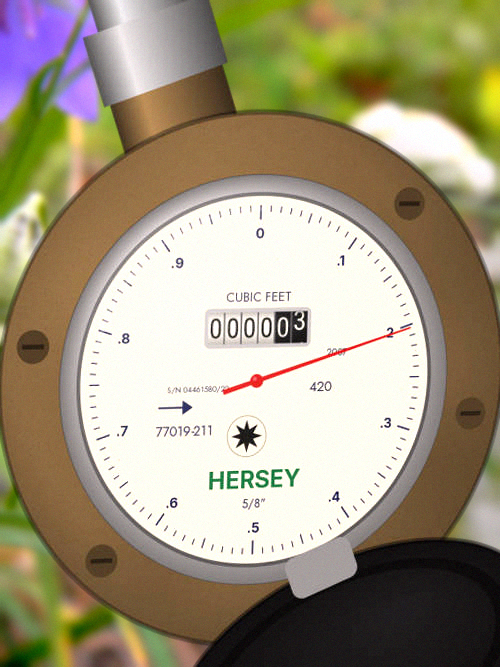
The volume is 3.20 (ft³)
